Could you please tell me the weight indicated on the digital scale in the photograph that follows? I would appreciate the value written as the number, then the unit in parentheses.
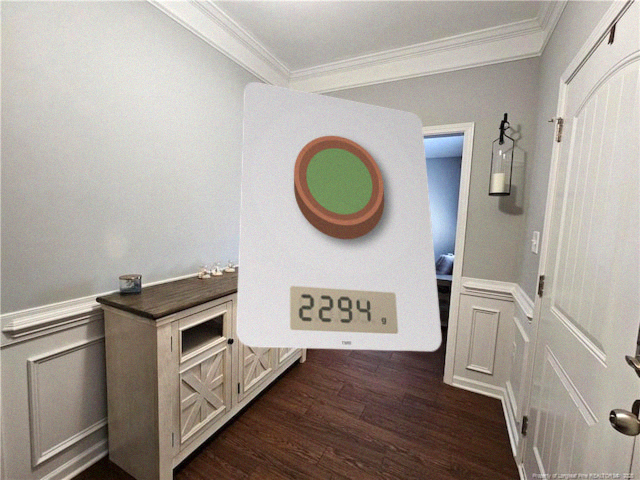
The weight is 2294 (g)
